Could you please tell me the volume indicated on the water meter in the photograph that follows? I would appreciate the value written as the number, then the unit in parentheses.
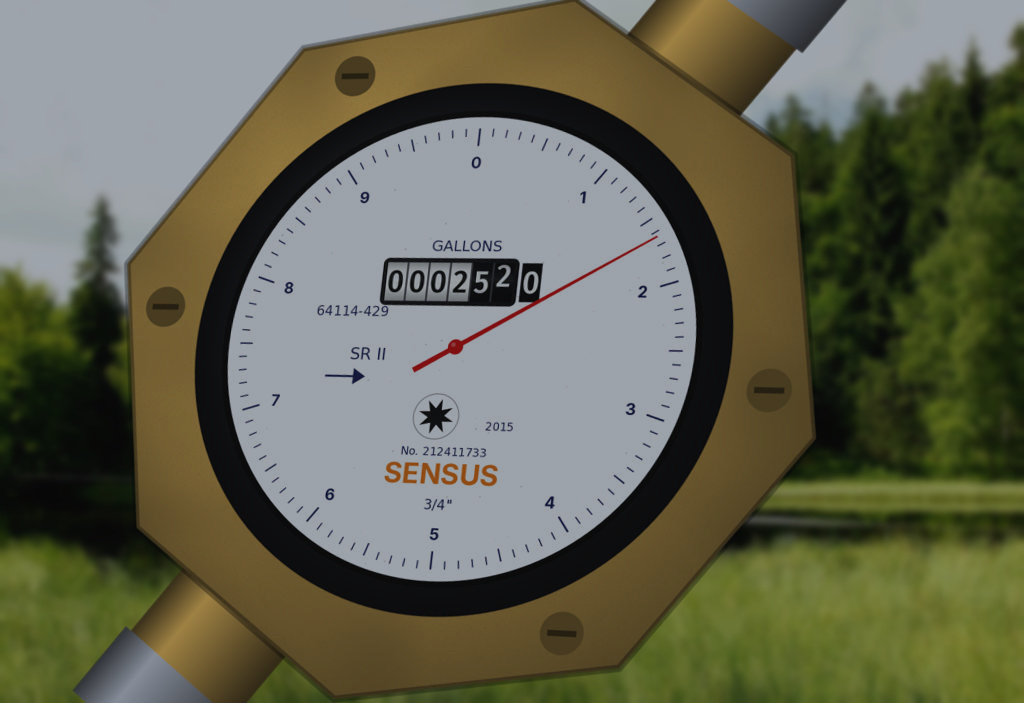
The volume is 2521.6 (gal)
